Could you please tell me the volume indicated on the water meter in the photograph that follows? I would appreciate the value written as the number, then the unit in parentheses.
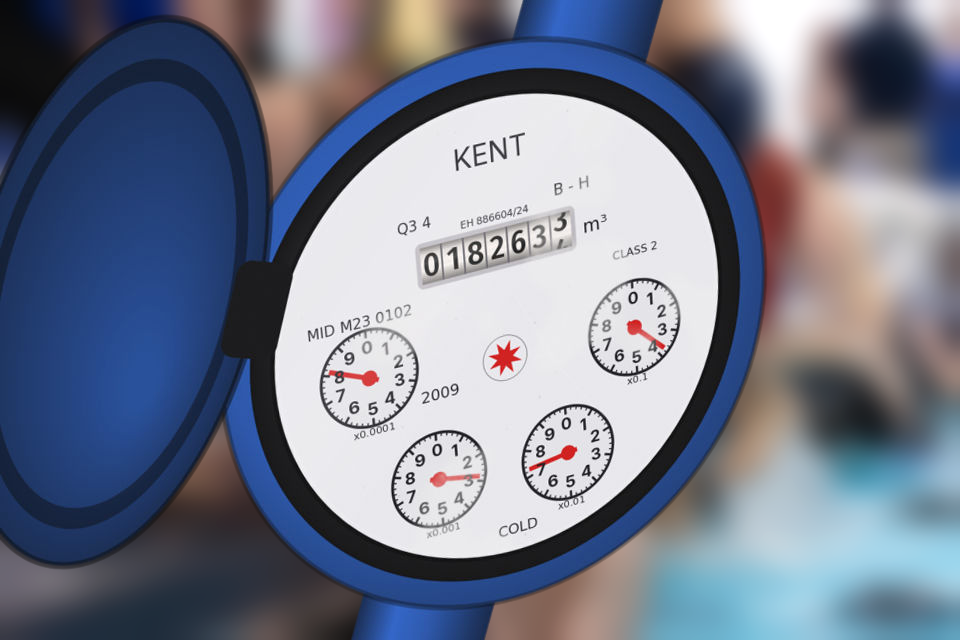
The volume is 182633.3728 (m³)
